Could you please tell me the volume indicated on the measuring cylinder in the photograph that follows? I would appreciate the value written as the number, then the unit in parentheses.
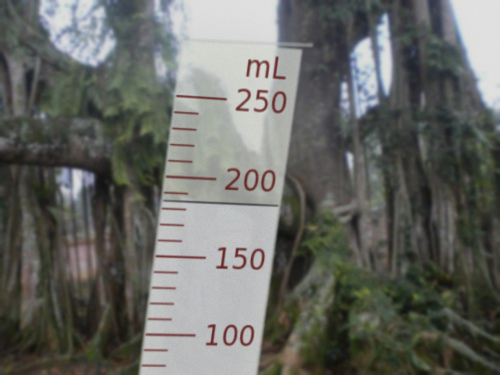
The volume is 185 (mL)
